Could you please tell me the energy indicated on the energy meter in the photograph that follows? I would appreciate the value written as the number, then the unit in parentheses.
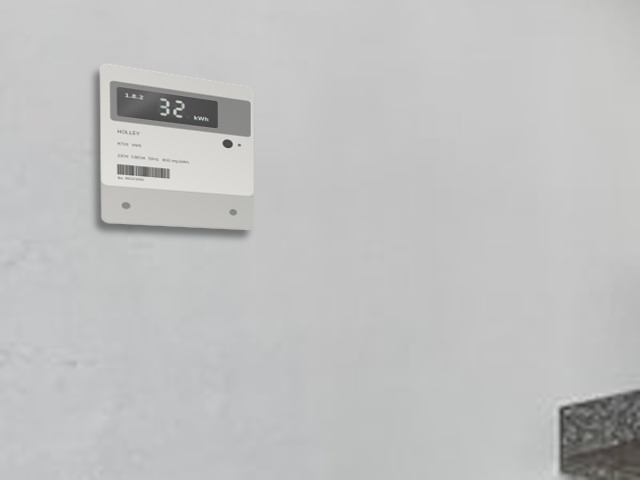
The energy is 32 (kWh)
